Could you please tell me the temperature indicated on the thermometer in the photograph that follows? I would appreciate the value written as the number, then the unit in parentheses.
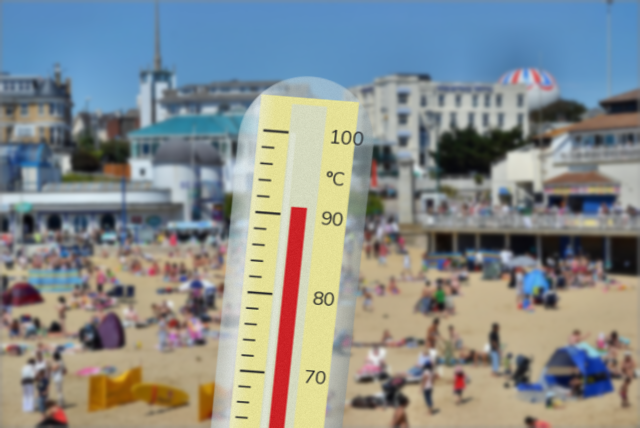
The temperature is 91 (°C)
